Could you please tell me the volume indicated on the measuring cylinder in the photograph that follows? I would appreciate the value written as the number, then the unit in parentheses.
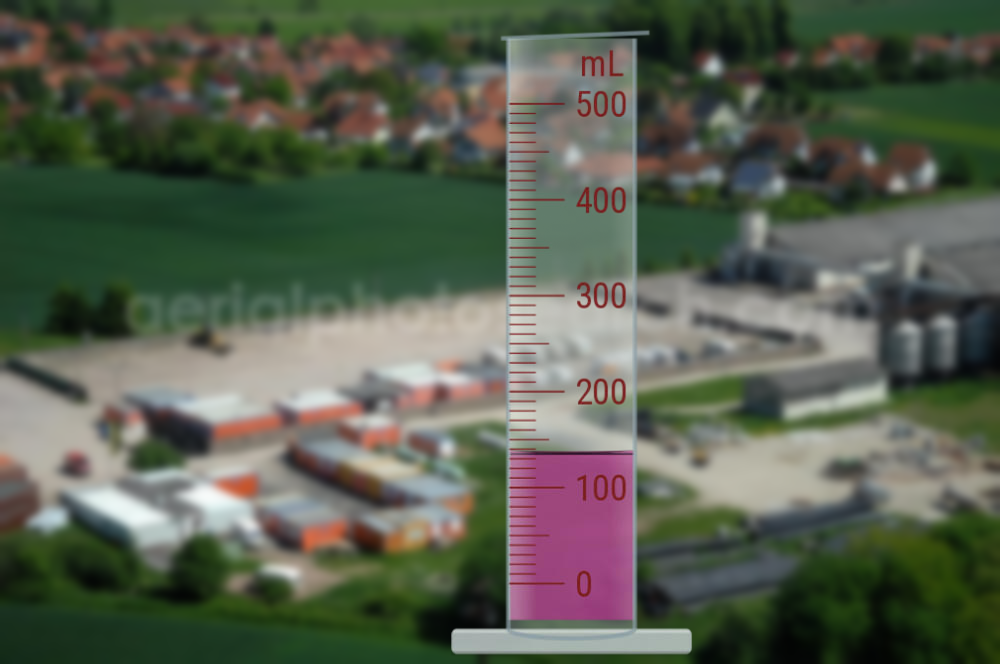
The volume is 135 (mL)
